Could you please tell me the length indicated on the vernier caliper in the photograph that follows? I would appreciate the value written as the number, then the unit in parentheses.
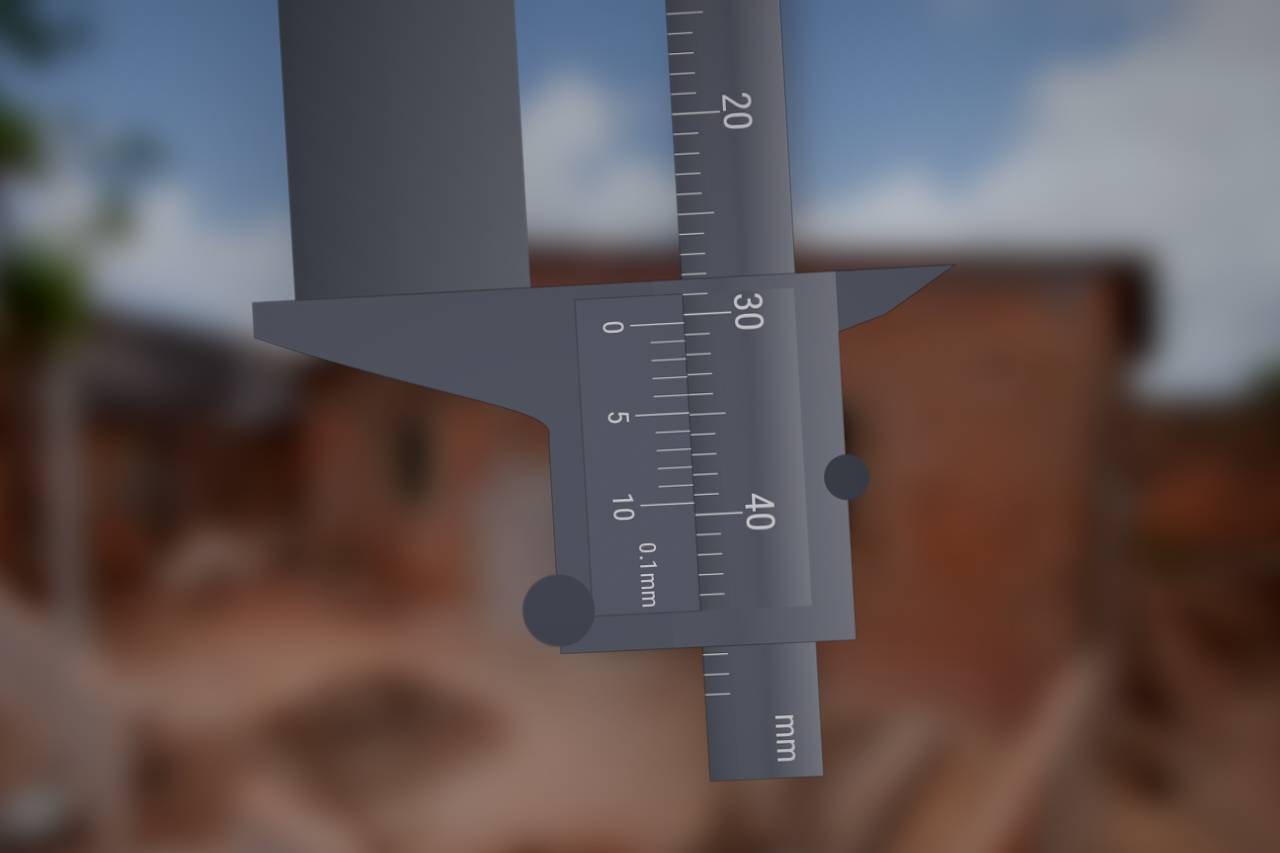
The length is 30.4 (mm)
